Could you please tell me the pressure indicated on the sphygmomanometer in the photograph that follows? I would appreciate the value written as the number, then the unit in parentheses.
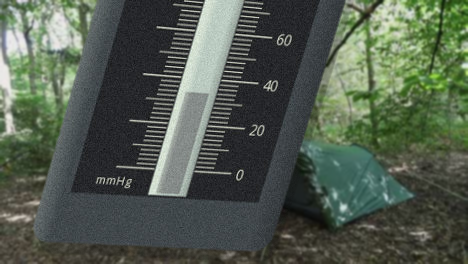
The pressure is 34 (mmHg)
